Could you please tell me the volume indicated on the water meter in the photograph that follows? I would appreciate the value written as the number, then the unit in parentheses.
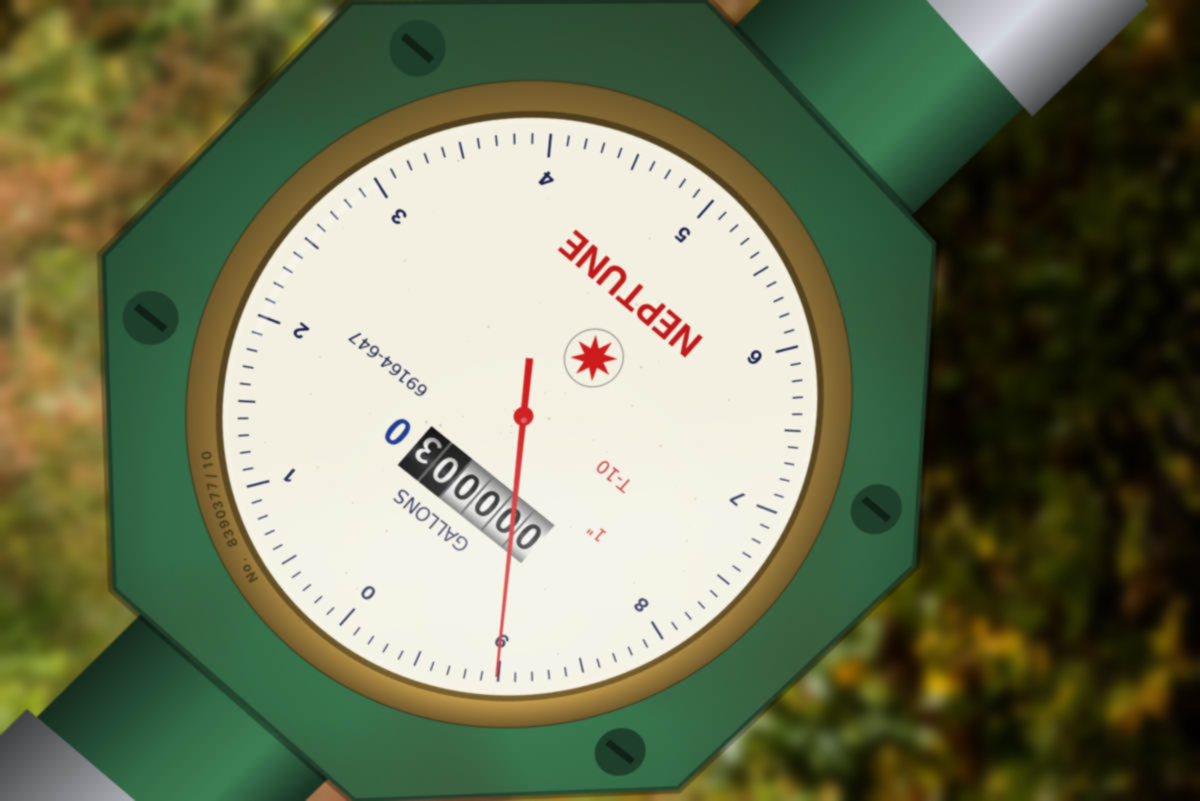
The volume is 29.0 (gal)
